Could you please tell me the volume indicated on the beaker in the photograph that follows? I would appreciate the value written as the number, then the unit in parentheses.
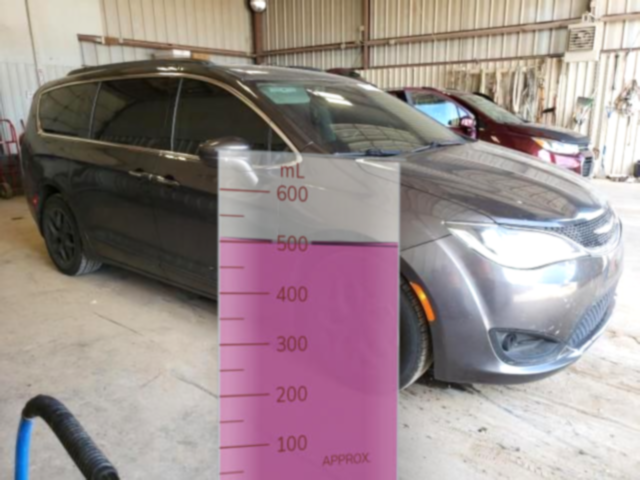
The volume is 500 (mL)
